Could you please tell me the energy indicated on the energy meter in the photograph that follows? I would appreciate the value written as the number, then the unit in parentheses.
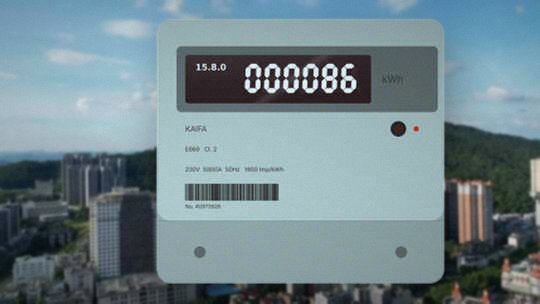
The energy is 86 (kWh)
